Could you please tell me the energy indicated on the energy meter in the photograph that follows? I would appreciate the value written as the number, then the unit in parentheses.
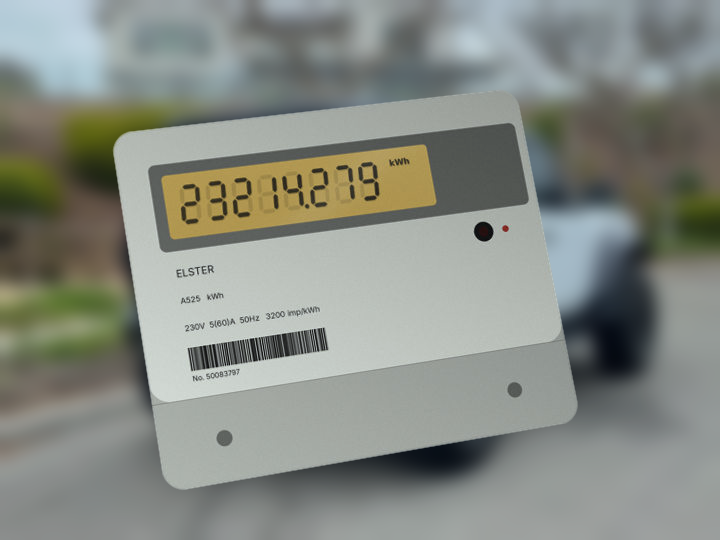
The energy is 23214.279 (kWh)
